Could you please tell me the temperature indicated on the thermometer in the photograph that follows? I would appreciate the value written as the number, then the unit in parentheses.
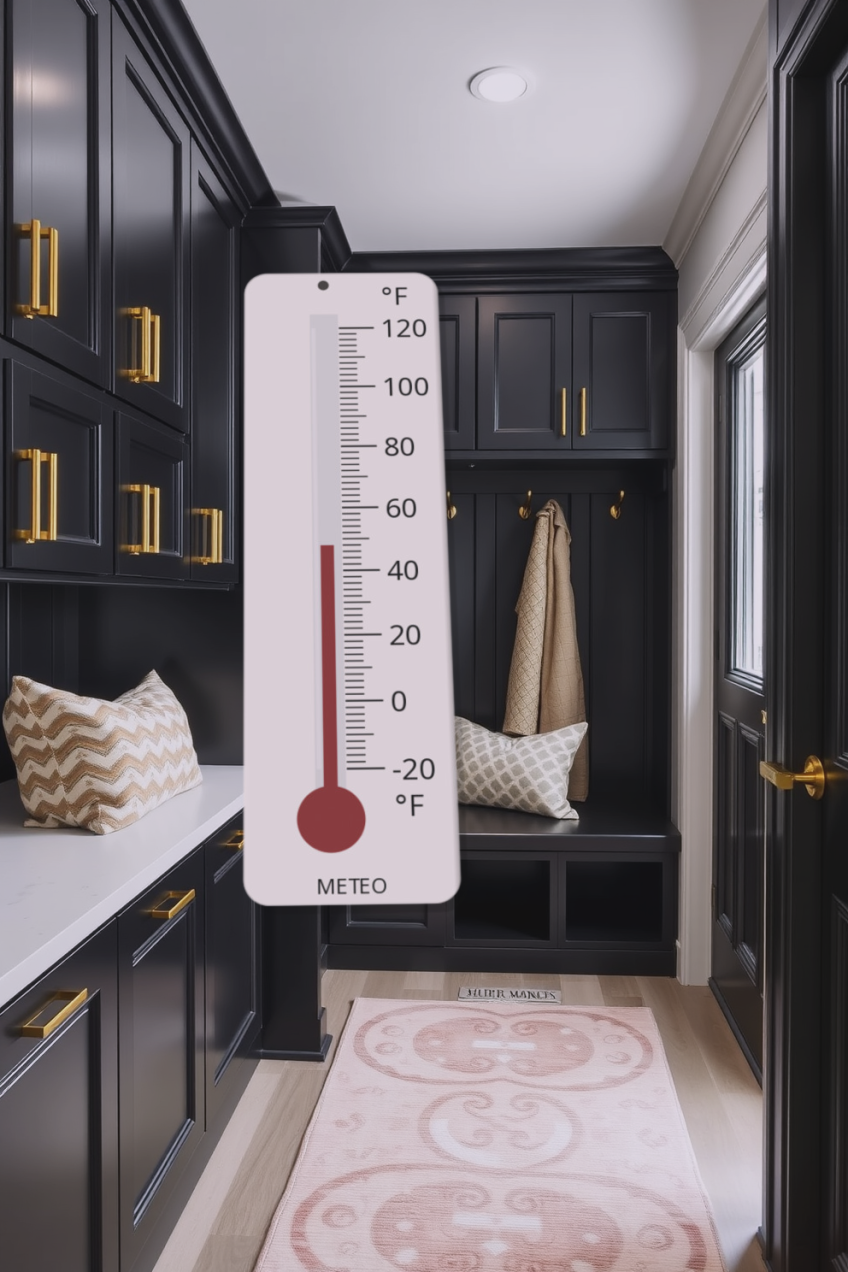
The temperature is 48 (°F)
